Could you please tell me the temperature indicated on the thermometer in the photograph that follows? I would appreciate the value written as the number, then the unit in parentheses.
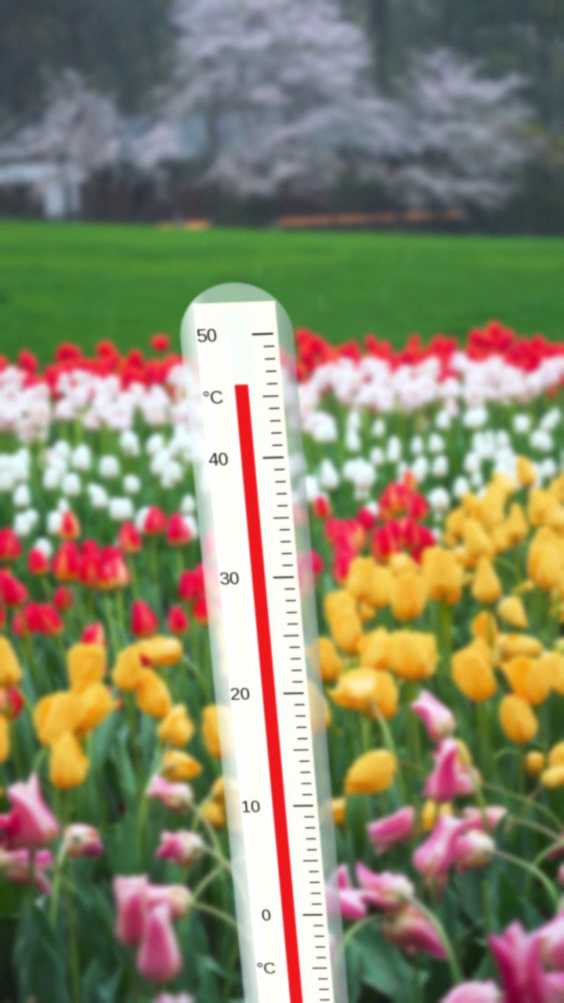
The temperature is 46 (°C)
